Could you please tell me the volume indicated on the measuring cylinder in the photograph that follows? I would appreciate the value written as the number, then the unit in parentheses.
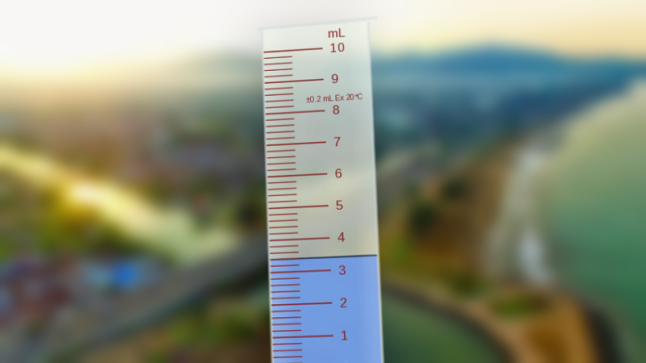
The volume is 3.4 (mL)
